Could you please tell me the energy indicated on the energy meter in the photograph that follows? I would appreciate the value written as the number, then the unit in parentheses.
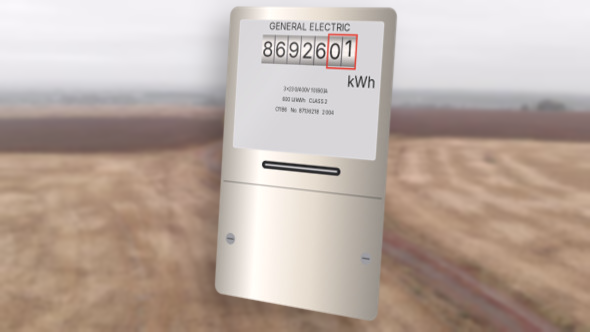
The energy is 86926.01 (kWh)
